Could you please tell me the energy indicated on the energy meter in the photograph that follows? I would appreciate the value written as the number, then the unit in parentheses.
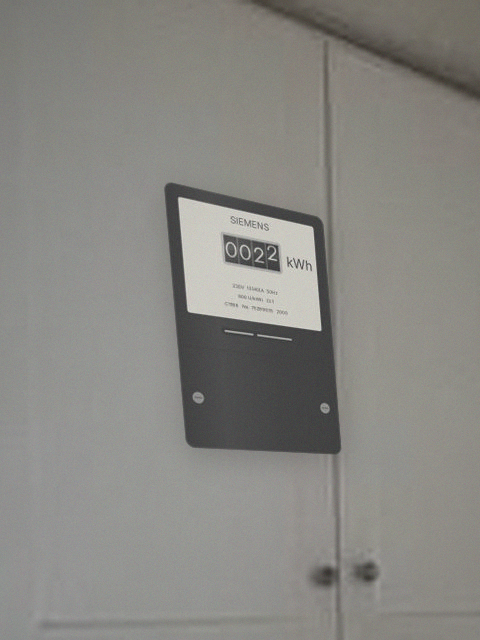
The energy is 22 (kWh)
